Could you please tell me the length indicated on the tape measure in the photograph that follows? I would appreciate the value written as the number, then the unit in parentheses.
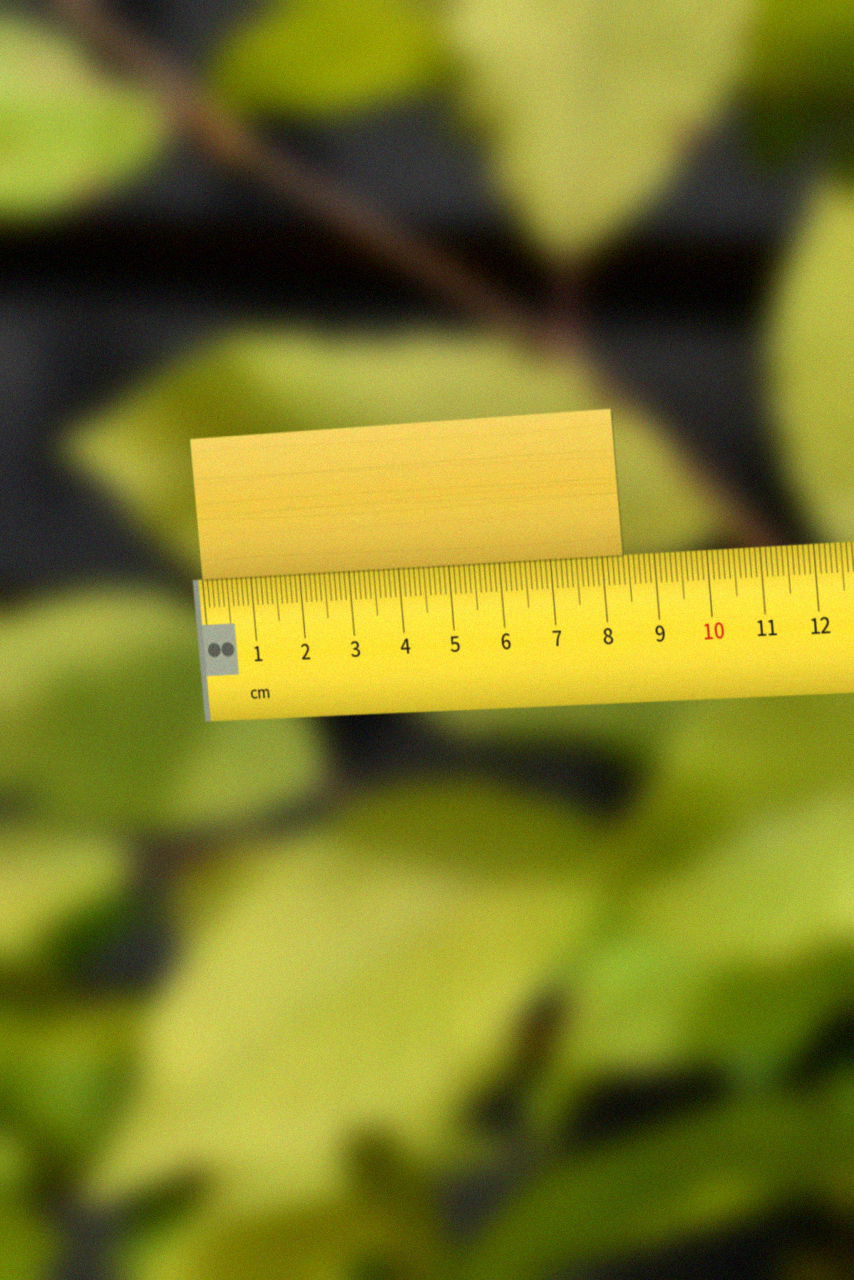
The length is 8.4 (cm)
